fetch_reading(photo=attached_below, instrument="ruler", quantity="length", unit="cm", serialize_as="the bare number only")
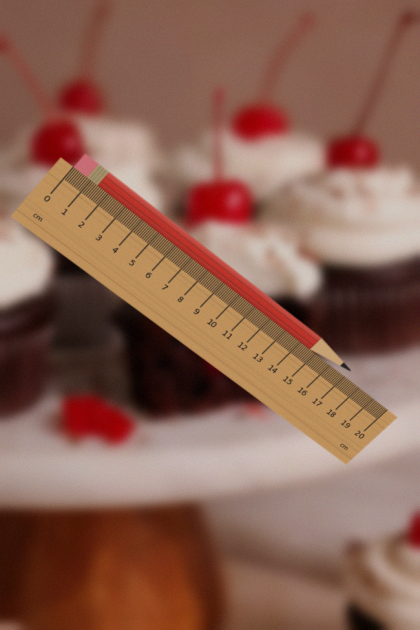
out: 17
